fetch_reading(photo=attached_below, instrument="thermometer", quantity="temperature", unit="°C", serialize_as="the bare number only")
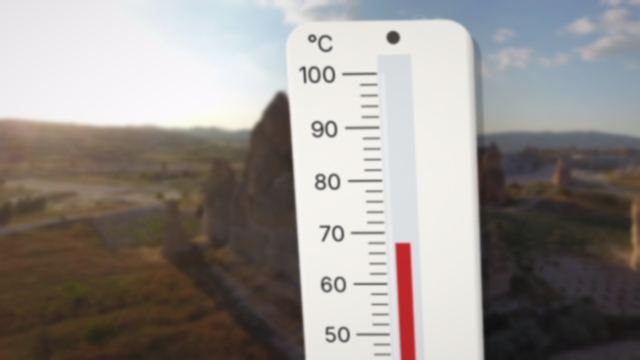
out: 68
